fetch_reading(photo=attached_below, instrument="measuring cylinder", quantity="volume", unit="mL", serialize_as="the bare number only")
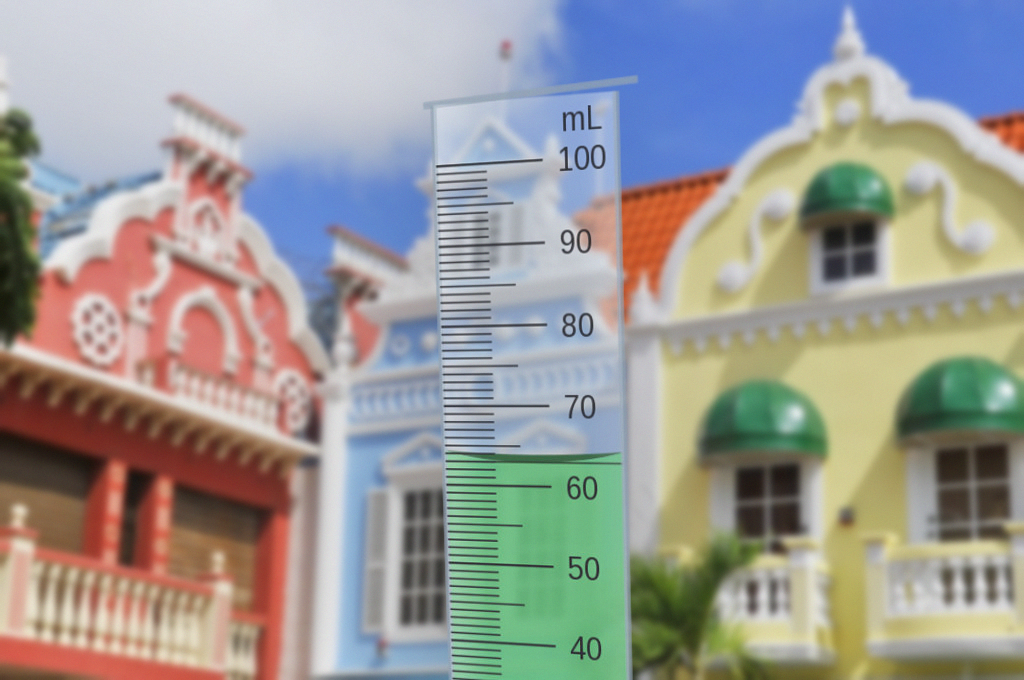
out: 63
